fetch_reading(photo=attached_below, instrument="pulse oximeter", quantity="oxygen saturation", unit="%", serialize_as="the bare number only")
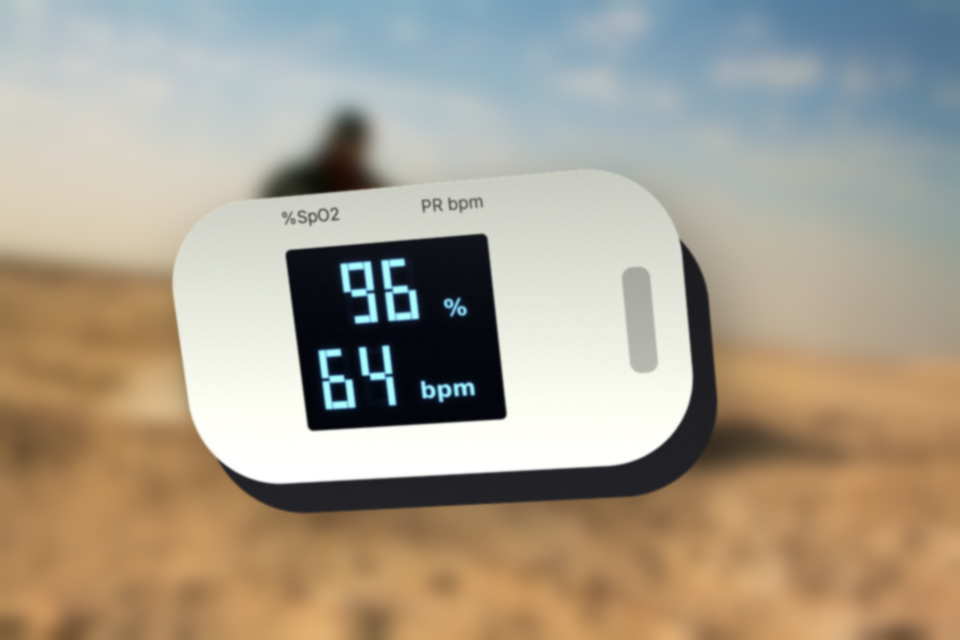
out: 96
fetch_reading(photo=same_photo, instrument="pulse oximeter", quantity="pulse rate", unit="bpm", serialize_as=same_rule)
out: 64
